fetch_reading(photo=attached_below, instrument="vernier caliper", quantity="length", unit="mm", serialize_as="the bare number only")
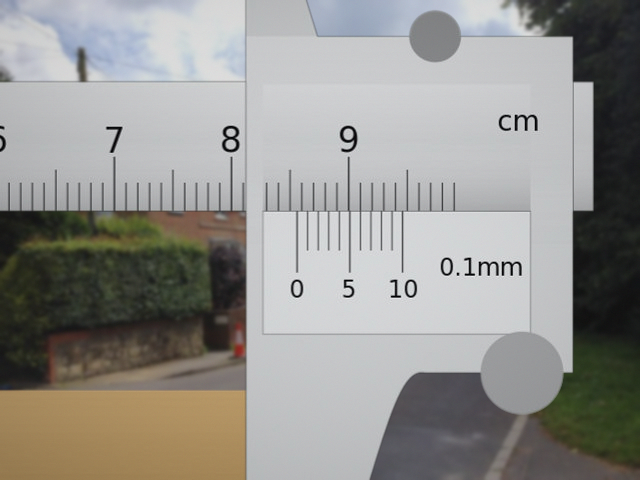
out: 85.6
